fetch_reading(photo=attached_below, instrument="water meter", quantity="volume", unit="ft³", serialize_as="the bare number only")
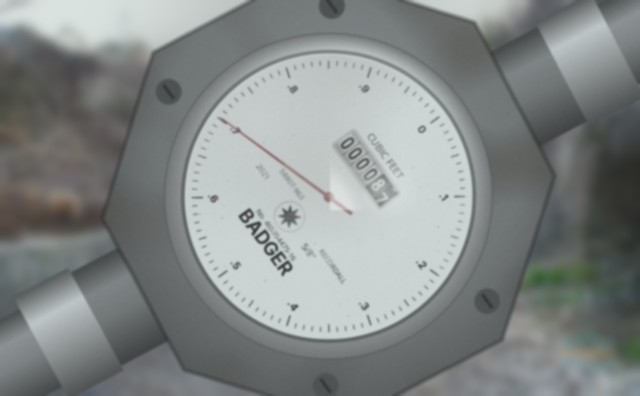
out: 86.70
